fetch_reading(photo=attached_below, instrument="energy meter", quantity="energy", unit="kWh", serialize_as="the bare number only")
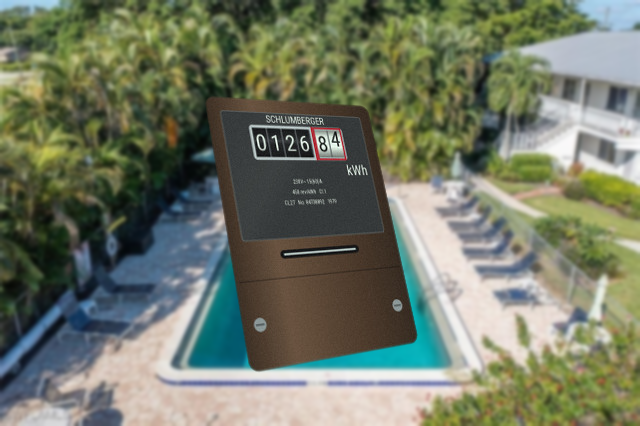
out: 126.84
